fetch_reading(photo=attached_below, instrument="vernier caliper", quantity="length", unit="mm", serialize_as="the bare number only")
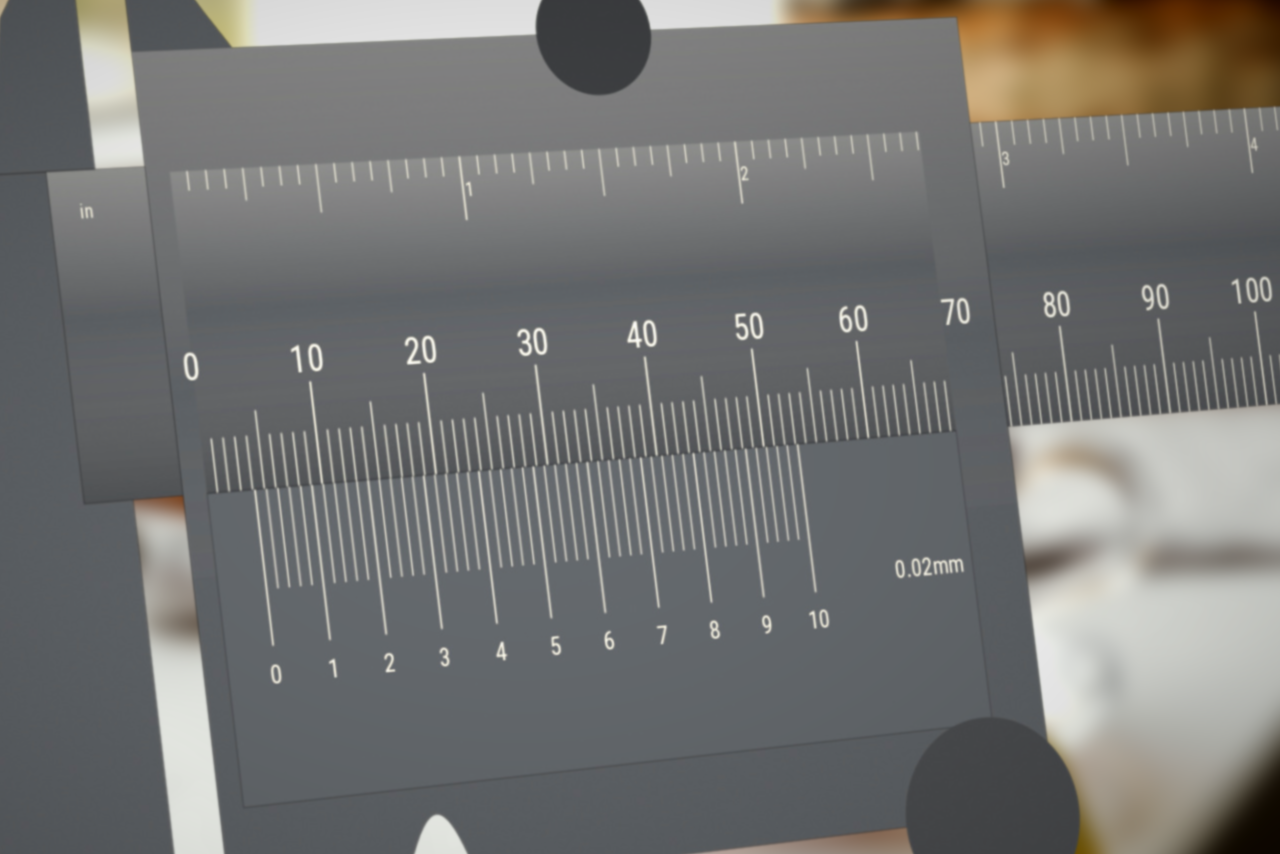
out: 4.2
